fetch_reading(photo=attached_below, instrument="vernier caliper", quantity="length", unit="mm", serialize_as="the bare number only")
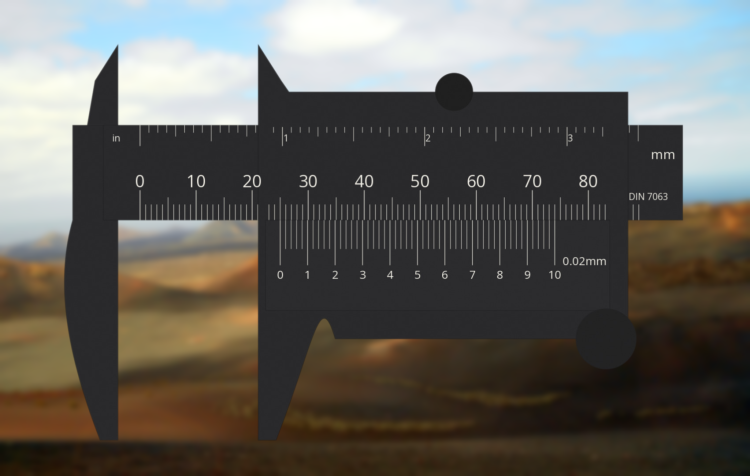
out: 25.0
